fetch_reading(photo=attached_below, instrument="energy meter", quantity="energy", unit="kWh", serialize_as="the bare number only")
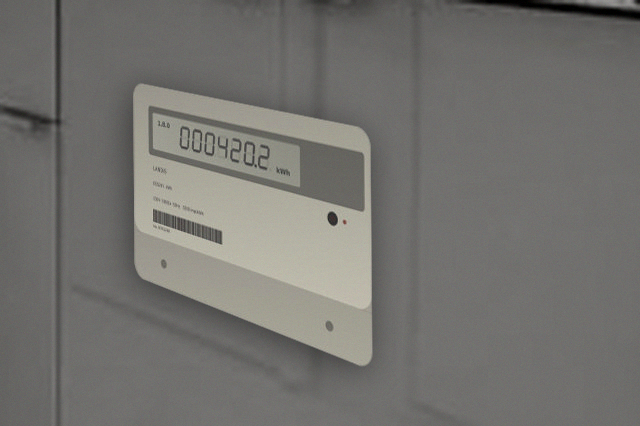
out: 420.2
